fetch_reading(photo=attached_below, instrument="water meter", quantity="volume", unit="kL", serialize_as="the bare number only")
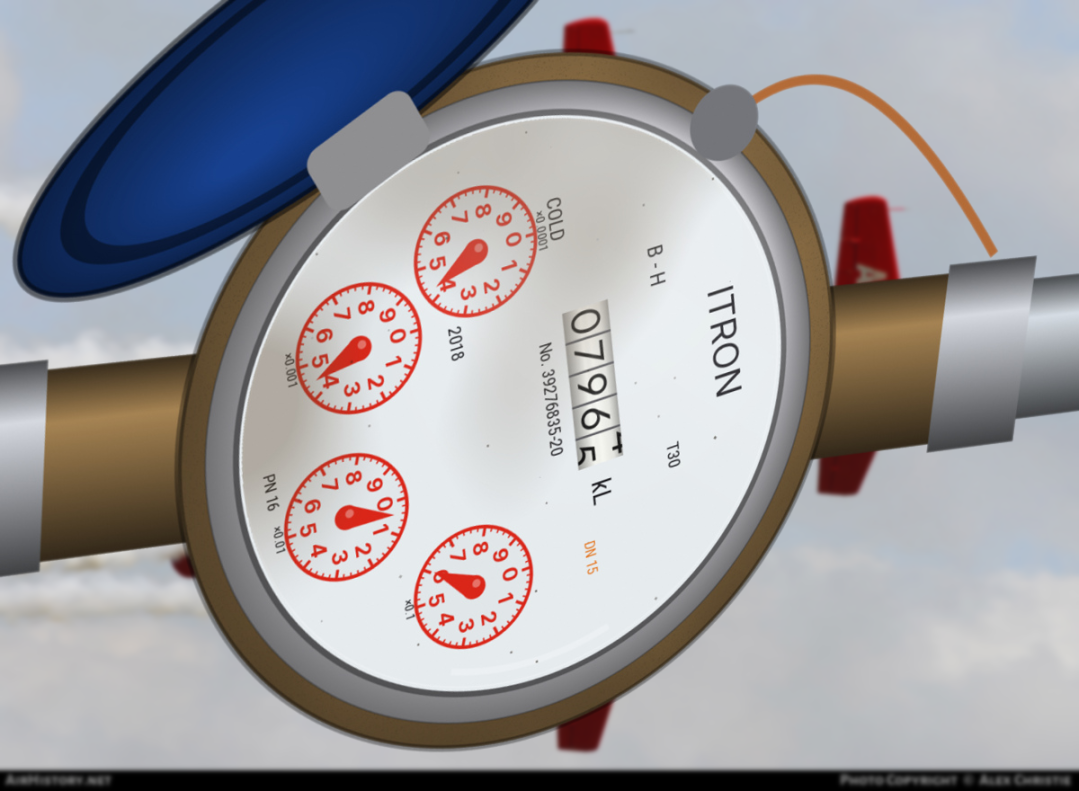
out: 7964.6044
